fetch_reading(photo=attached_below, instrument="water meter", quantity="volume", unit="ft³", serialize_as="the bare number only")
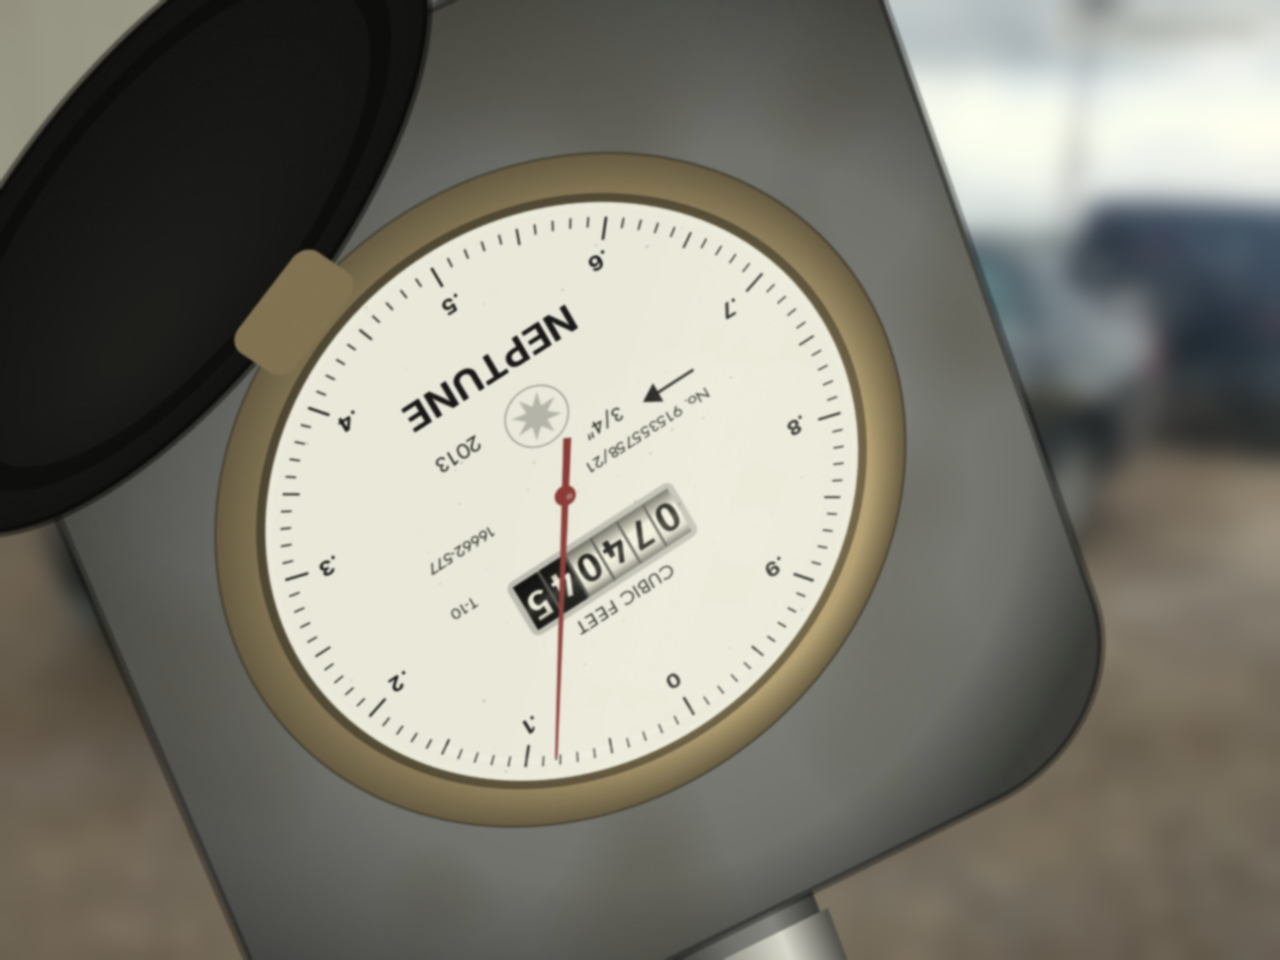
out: 74045.08
